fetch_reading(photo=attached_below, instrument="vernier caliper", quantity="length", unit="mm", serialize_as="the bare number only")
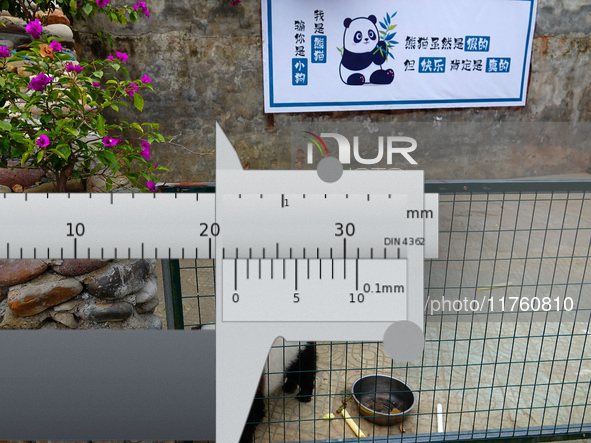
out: 21.9
